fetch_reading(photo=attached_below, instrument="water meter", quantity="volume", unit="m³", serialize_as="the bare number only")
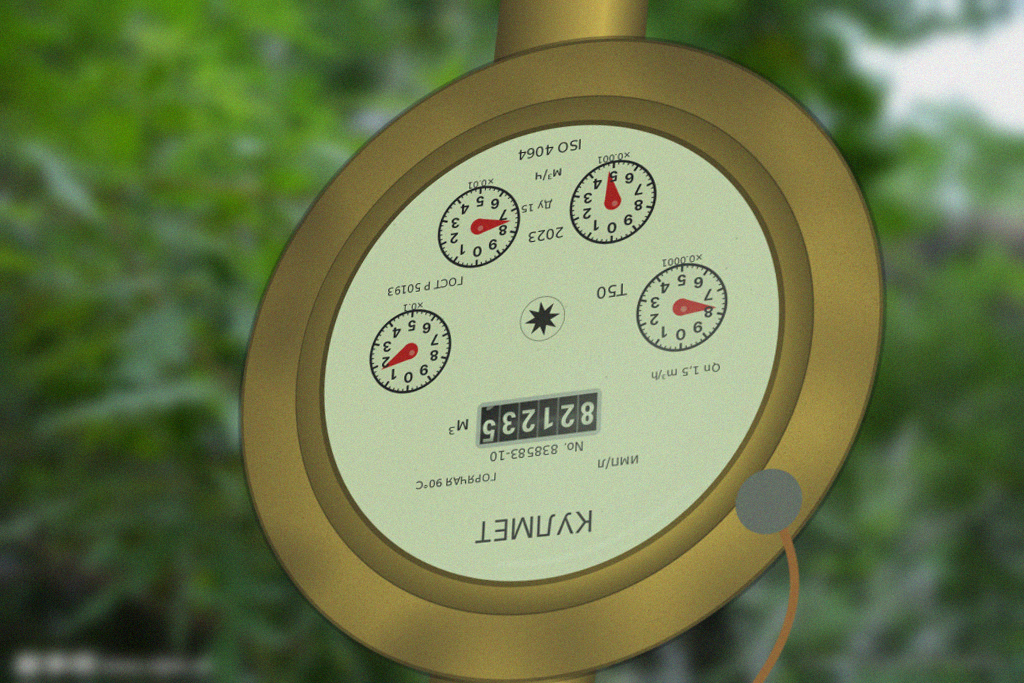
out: 821235.1747
